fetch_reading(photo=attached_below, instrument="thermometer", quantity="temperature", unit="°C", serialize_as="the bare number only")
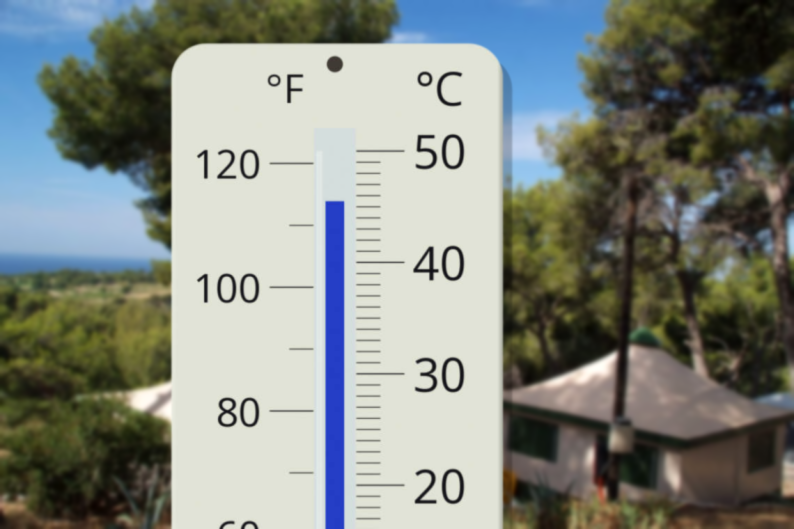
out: 45.5
